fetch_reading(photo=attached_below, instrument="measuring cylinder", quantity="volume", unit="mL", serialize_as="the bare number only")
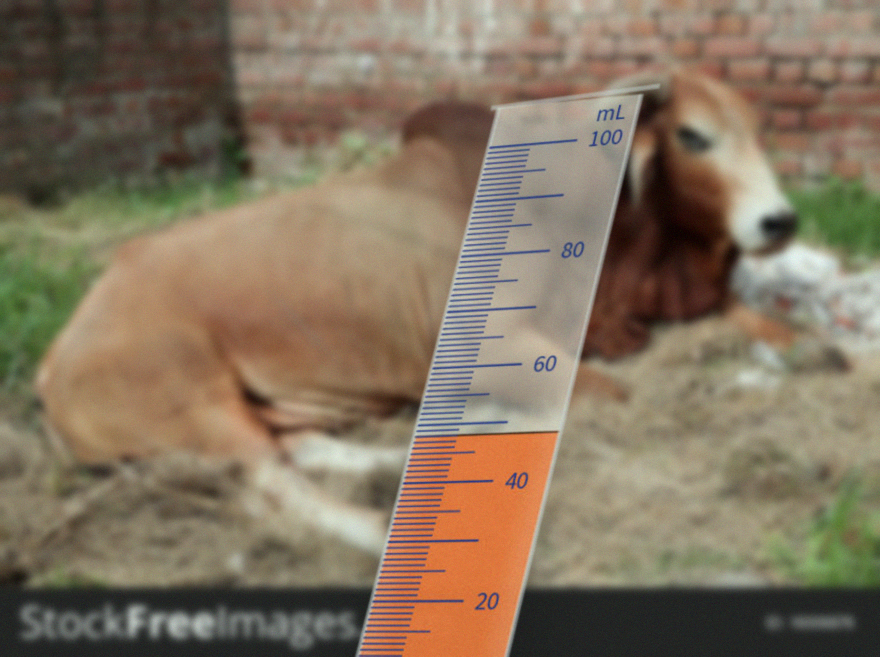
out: 48
